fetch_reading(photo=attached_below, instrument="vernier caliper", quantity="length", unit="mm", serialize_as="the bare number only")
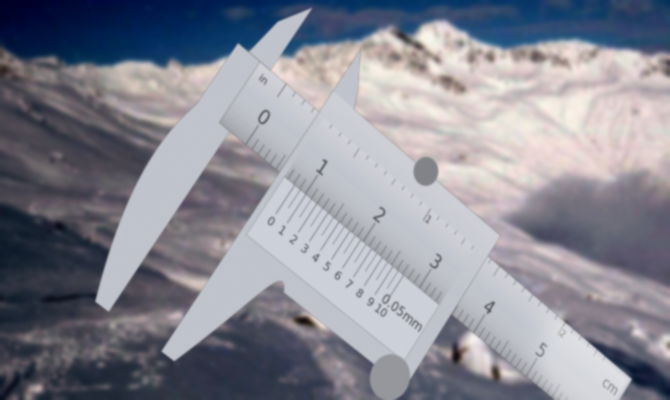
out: 8.2
